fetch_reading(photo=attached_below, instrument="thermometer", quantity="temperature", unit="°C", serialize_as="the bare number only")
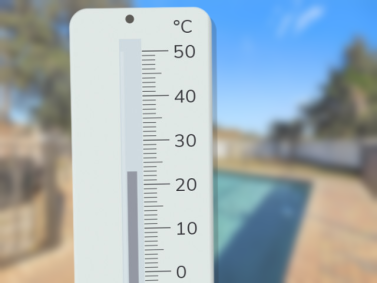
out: 23
